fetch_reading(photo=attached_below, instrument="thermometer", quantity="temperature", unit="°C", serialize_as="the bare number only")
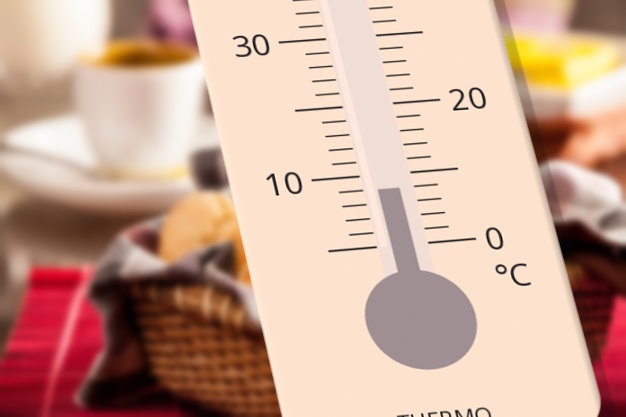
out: 8
